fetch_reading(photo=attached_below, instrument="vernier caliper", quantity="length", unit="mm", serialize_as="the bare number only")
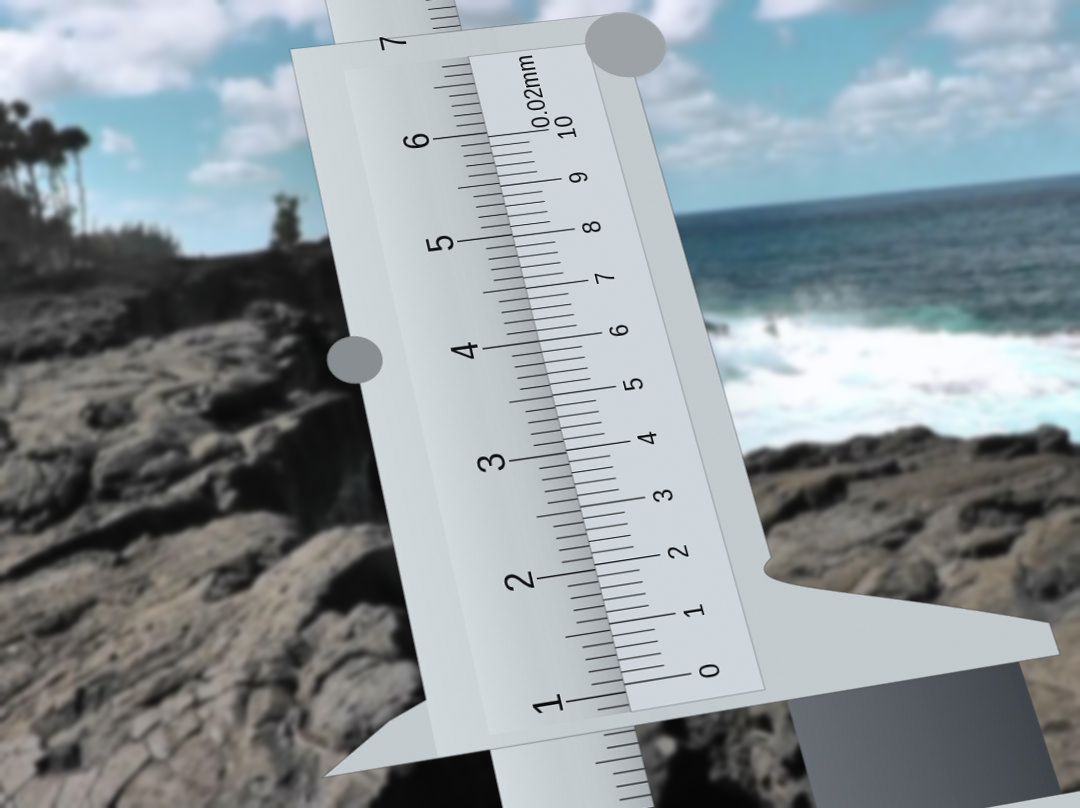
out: 10.6
